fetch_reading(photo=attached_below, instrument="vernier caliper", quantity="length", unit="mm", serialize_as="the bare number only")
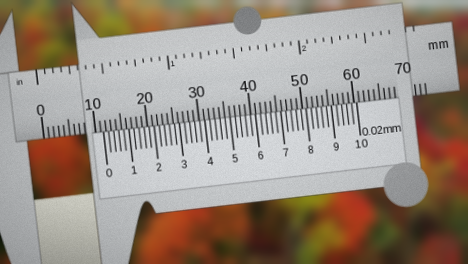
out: 11.5
